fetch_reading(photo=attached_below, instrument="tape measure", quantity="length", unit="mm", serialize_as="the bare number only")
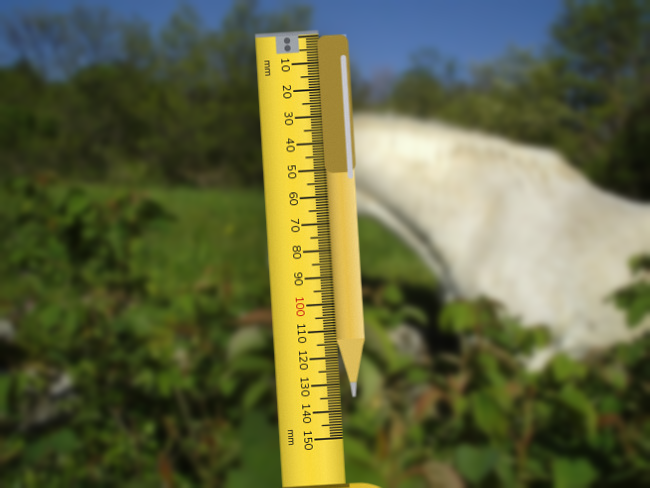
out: 135
